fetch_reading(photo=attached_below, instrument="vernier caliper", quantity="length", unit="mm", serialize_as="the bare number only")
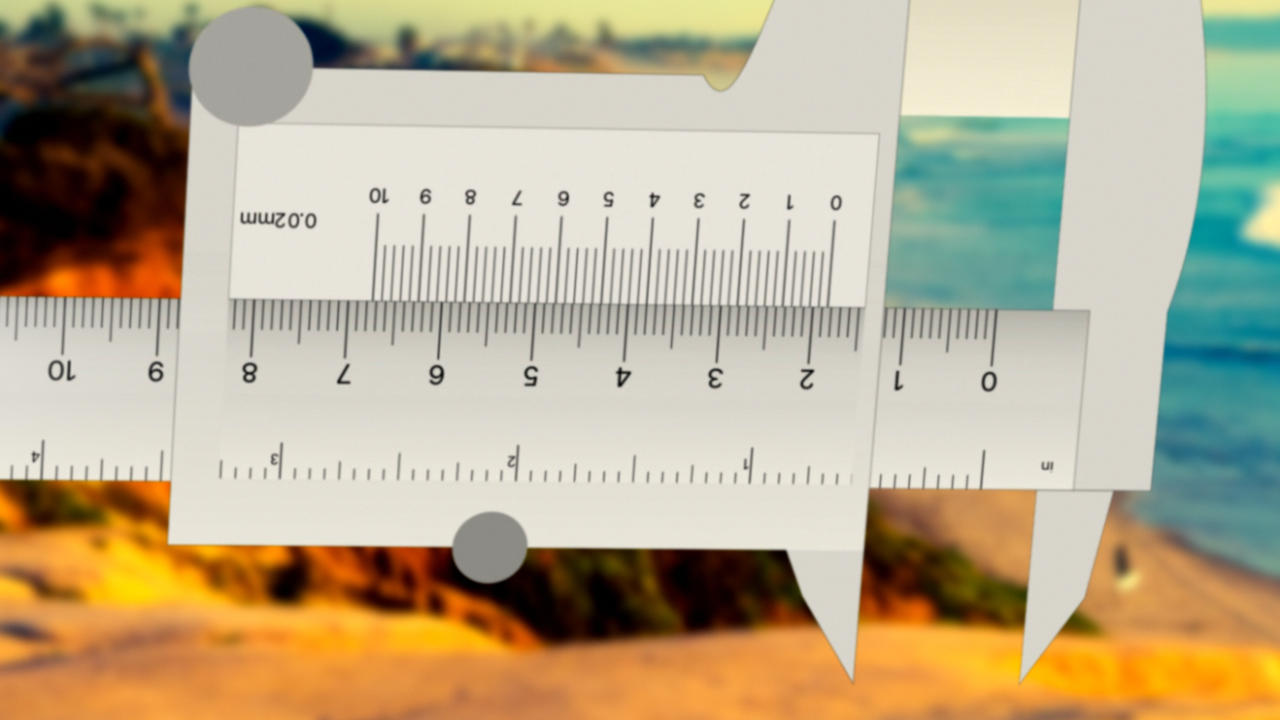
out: 18.4
